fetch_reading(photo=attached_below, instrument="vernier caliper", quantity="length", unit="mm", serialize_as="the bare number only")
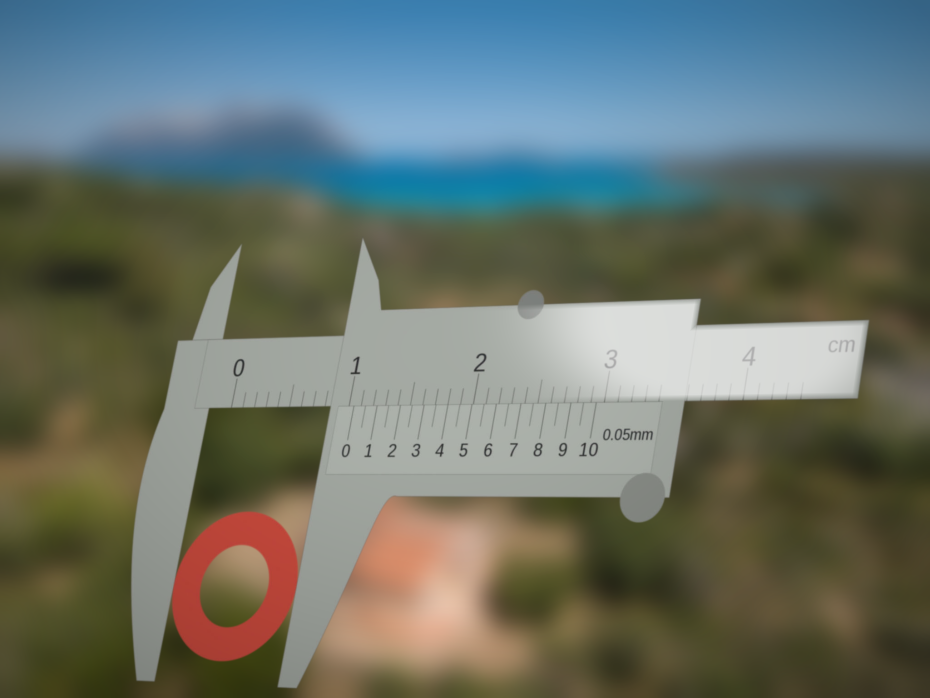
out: 10.4
